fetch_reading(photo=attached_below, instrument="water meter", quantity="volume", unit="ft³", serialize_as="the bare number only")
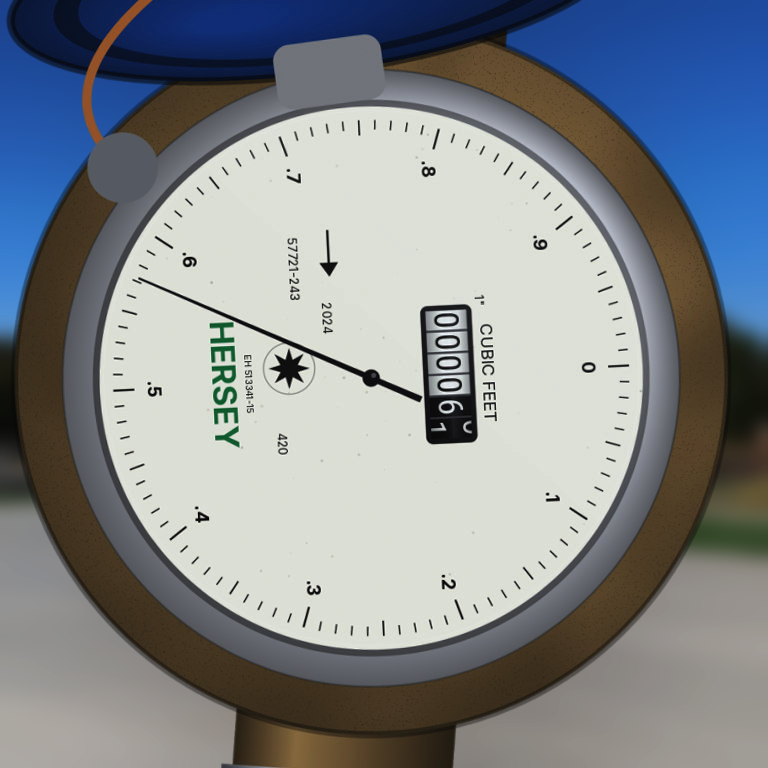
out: 60.57
